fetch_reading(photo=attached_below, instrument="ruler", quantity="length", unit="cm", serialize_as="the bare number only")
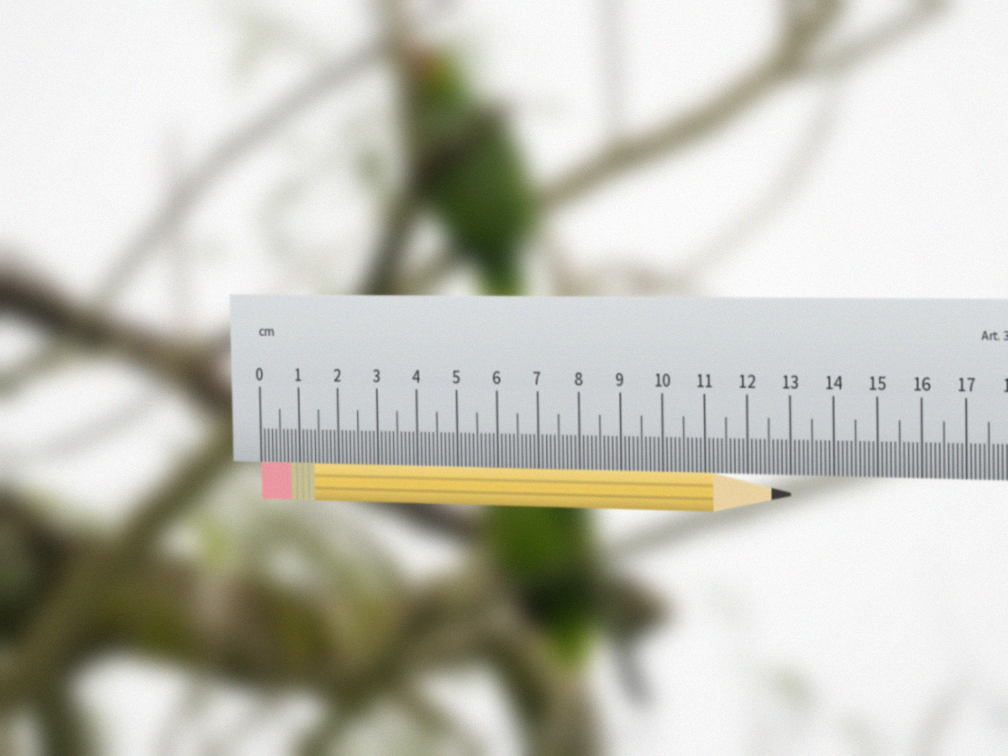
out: 13
